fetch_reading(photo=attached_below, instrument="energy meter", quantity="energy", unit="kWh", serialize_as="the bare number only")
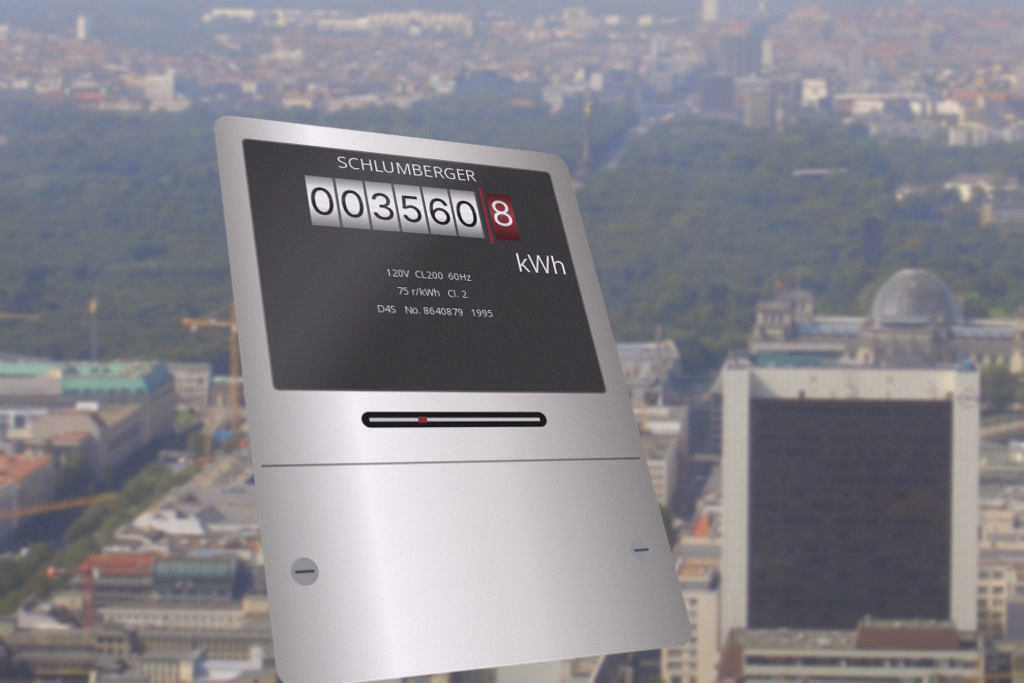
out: 3560.8
